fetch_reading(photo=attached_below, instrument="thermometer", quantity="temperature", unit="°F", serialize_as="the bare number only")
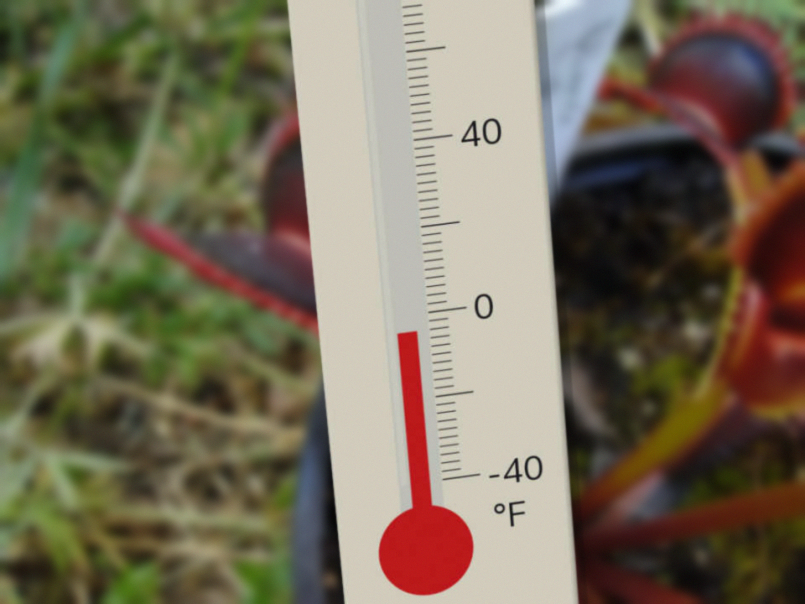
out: -4
